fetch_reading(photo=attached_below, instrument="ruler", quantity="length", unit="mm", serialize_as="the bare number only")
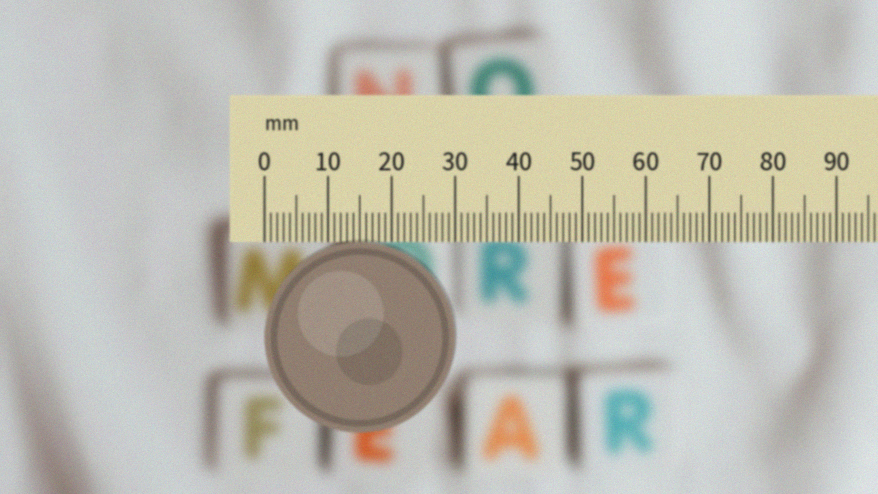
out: 30
